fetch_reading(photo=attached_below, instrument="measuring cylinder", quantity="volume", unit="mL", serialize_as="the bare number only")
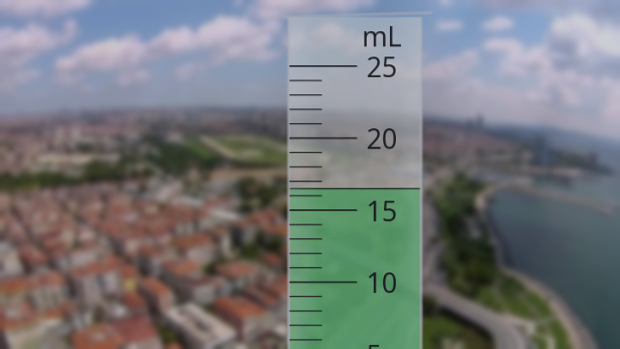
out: 16.5
